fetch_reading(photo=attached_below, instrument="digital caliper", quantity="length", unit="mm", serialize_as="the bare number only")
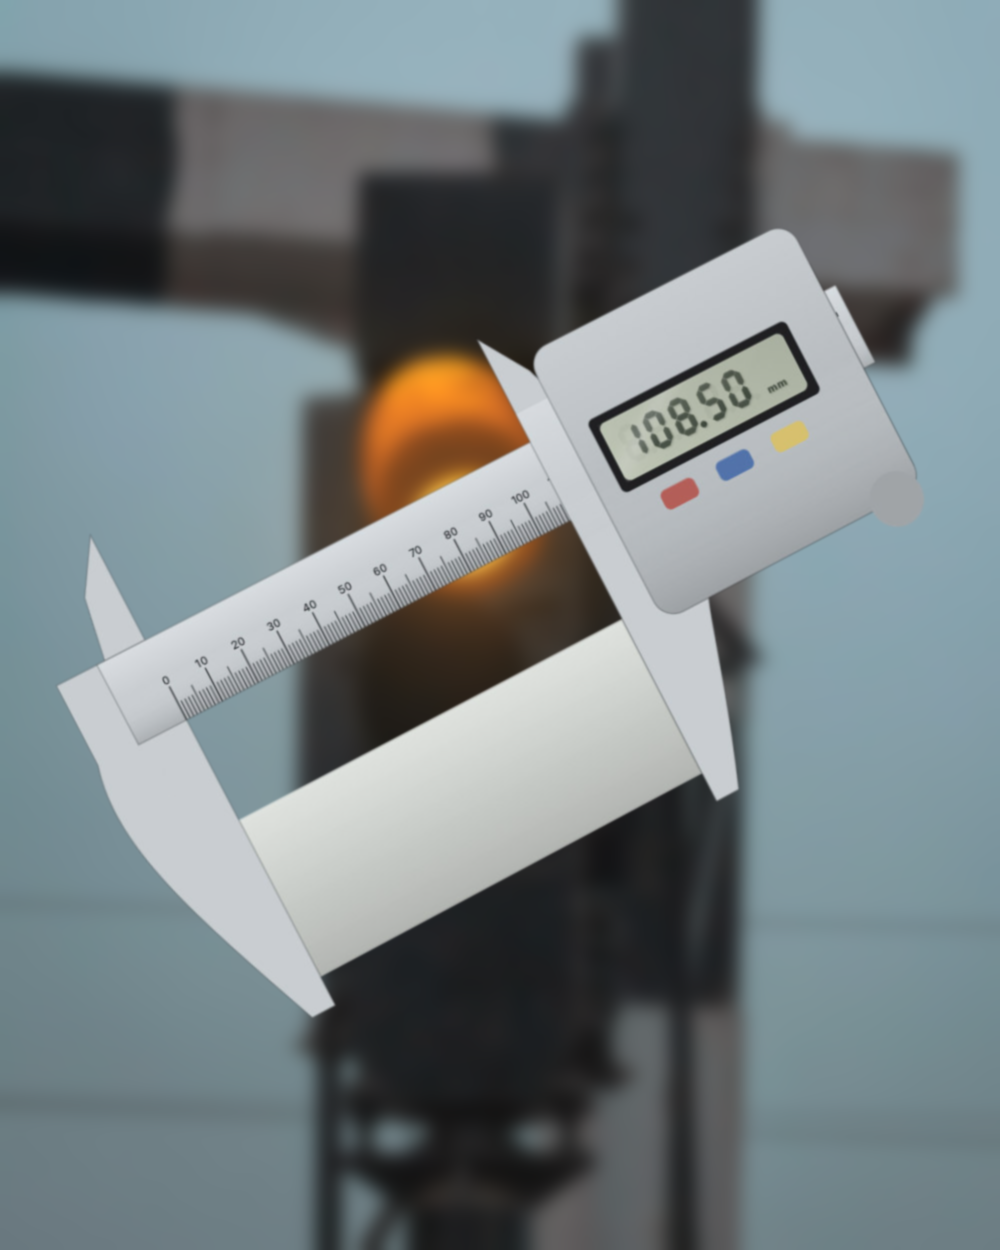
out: 108.50
